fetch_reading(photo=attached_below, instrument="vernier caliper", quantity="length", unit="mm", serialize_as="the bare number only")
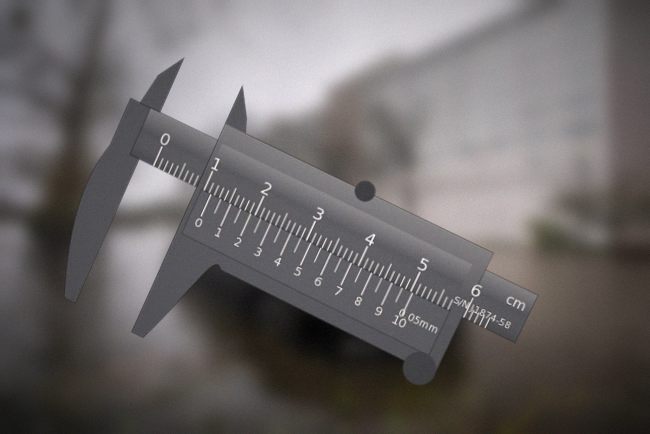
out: 11.4
